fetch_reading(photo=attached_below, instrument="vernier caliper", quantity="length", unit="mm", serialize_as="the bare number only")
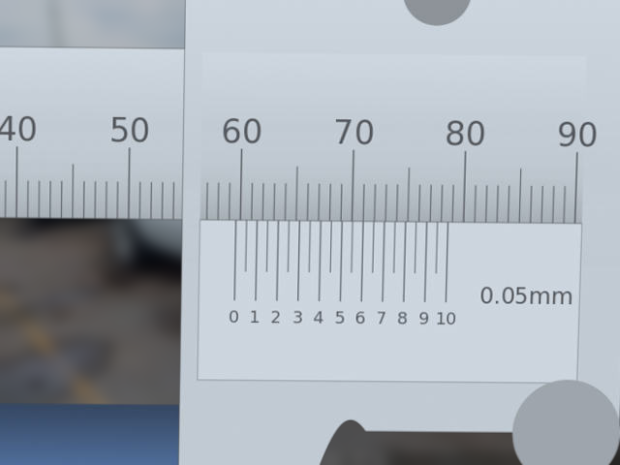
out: 59.6
